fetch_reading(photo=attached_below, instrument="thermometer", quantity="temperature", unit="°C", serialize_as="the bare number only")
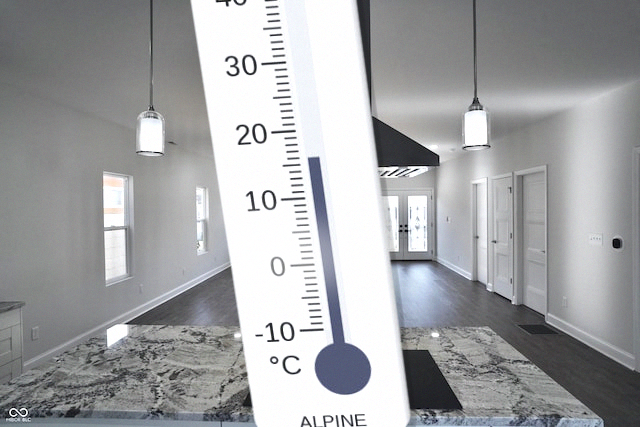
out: 16
